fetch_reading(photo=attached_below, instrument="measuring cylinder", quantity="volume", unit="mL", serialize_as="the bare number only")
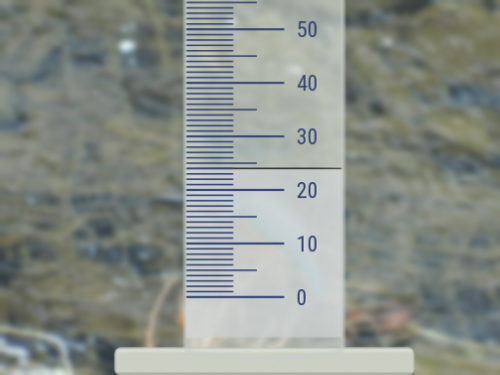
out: 24
